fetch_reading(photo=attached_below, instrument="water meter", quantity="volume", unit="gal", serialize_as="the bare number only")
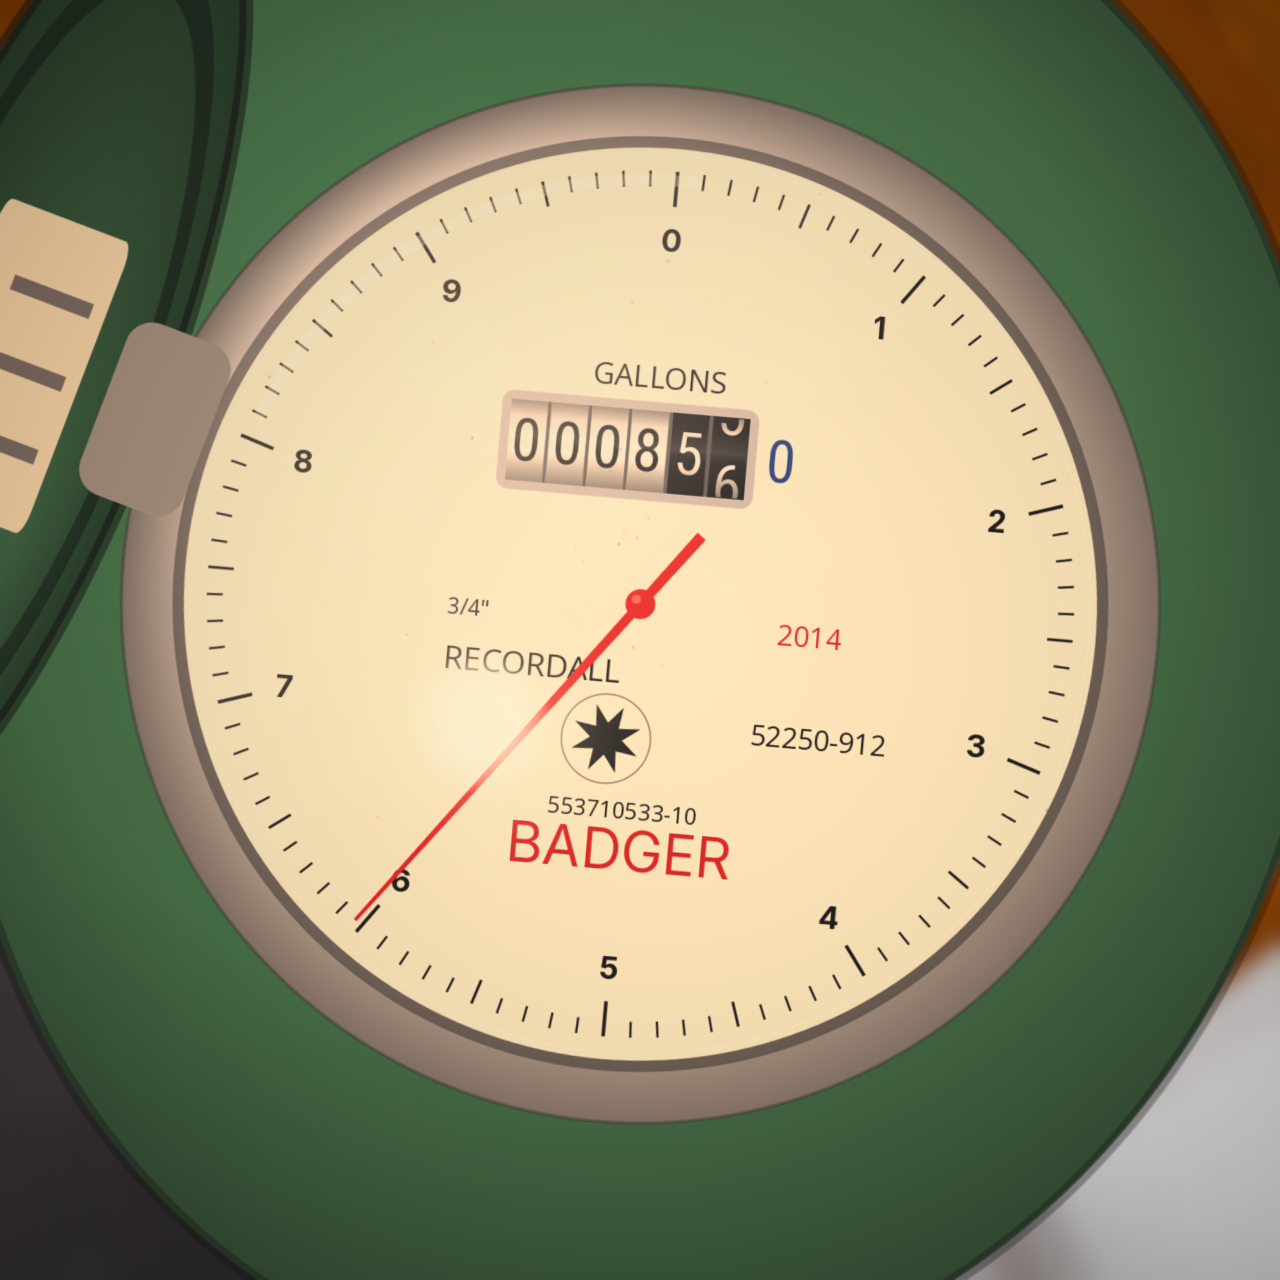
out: 8556.0
